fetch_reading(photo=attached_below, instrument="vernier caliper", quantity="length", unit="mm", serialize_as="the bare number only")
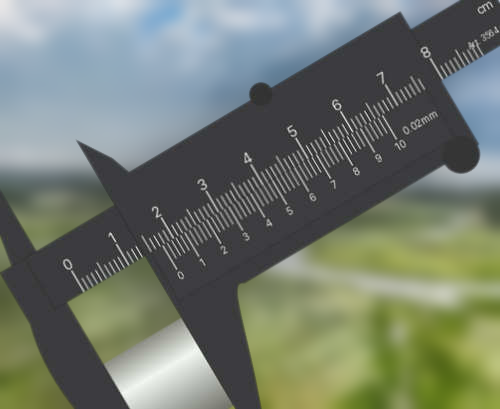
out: 17.5
